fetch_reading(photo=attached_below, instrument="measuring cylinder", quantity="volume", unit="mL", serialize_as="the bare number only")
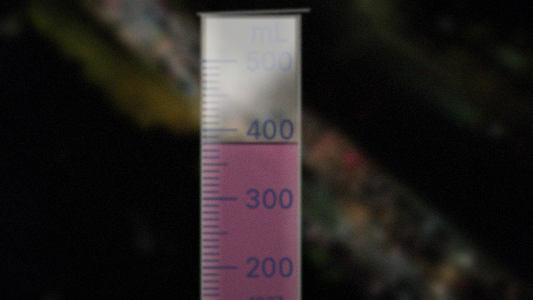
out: 380
